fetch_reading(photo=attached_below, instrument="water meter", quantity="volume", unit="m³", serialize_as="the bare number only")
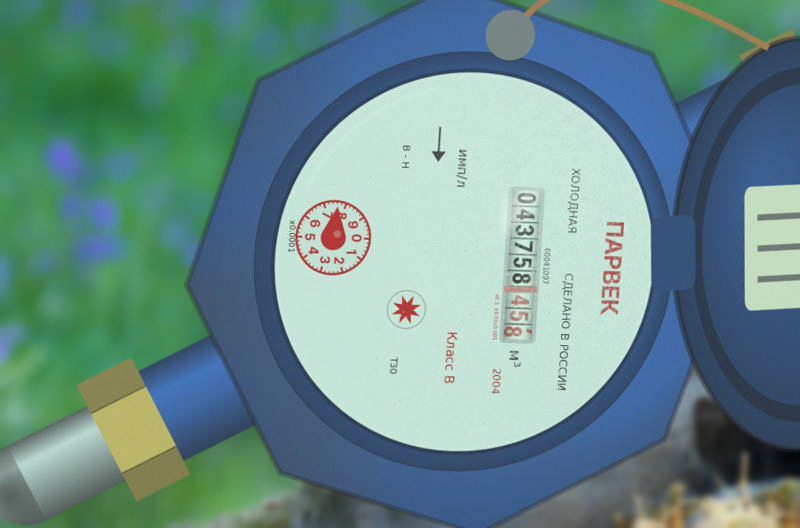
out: 43758.4577
